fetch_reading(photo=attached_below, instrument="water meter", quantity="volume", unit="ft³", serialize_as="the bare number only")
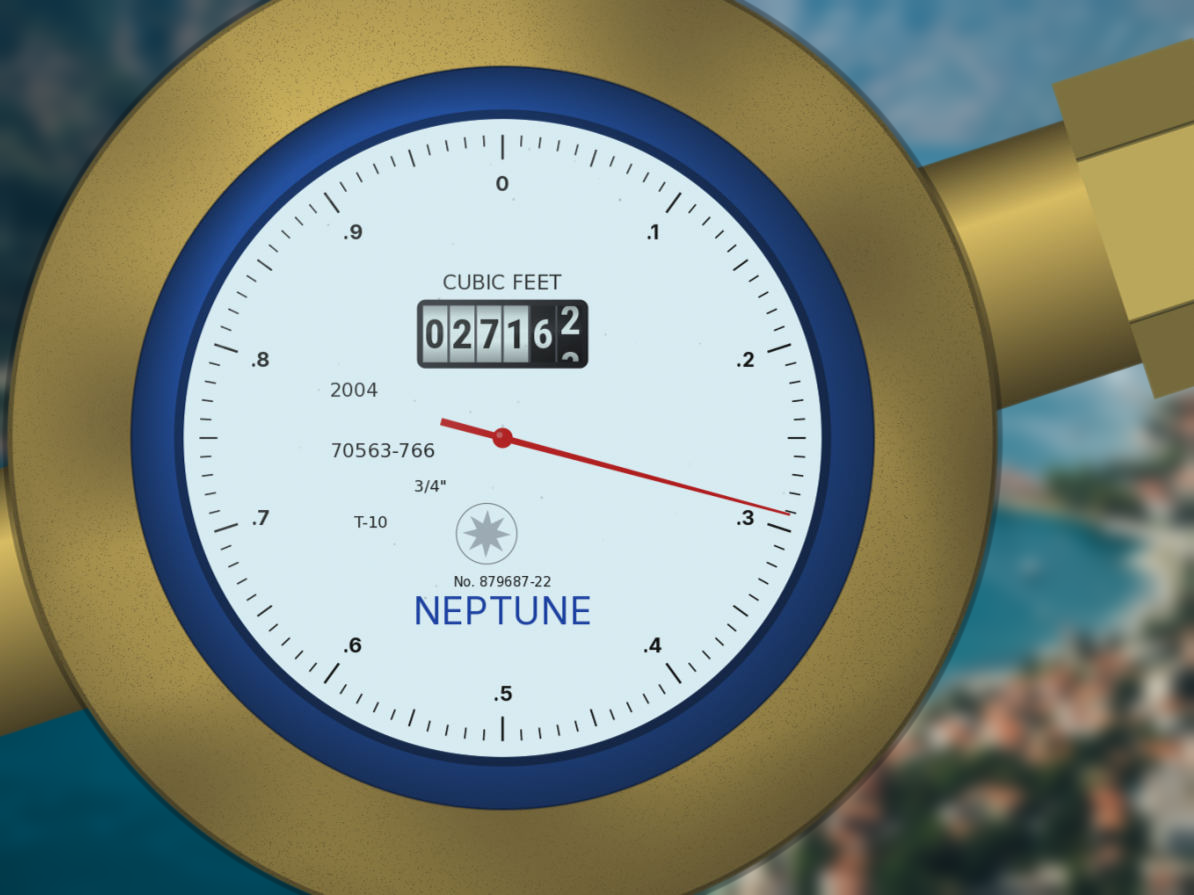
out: 27162.29
